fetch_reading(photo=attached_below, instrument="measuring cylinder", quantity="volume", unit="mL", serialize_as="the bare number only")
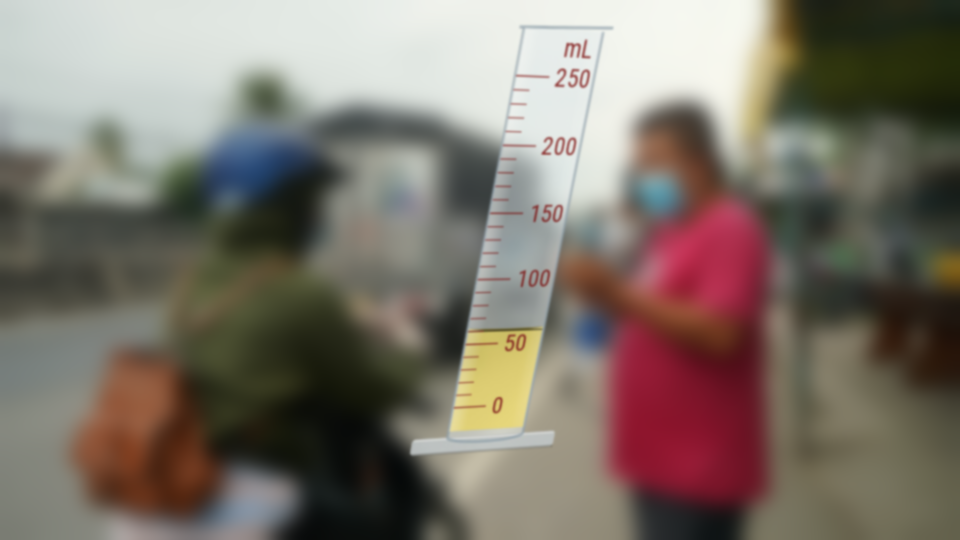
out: 60
